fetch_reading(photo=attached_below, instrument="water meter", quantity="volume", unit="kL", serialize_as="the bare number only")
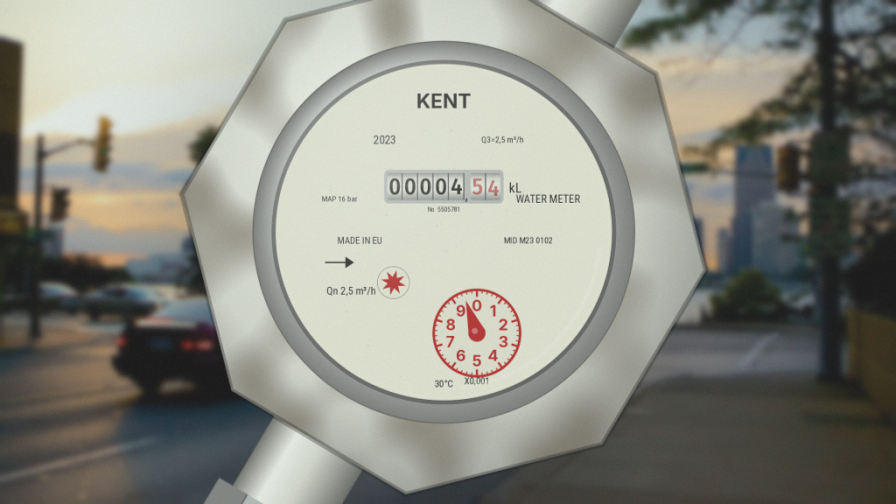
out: 4.539
